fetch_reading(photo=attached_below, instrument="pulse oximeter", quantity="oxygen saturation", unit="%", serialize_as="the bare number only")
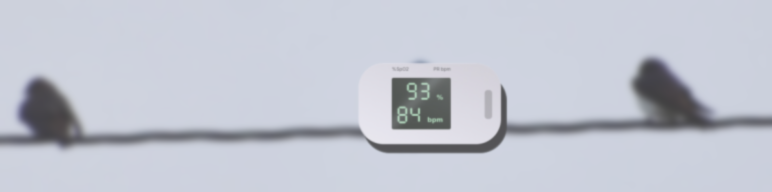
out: 93
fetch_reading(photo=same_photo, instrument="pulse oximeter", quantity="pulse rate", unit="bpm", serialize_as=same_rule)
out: 84
